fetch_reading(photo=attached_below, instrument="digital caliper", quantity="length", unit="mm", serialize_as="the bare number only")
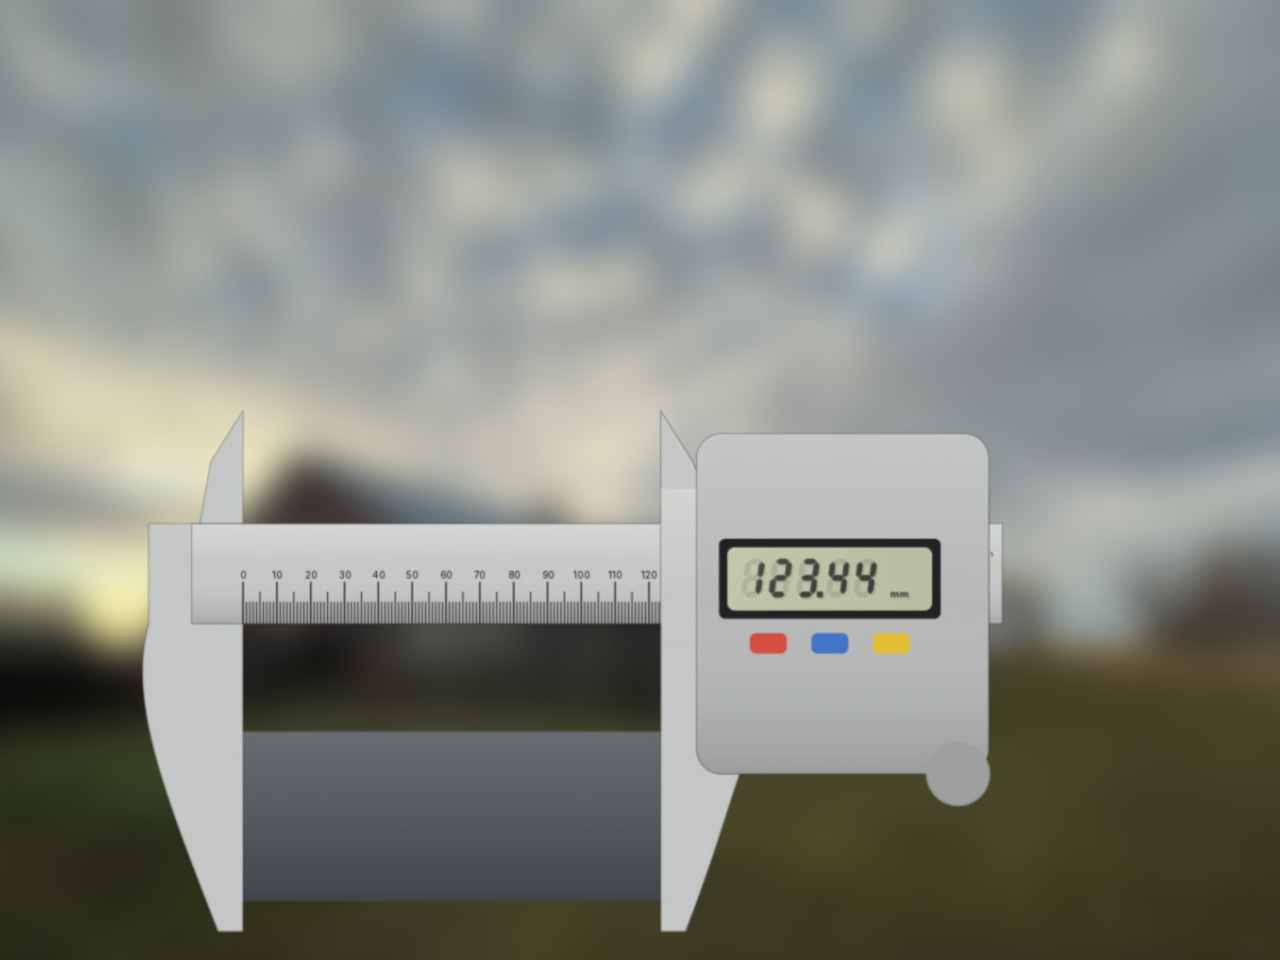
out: 123.44
